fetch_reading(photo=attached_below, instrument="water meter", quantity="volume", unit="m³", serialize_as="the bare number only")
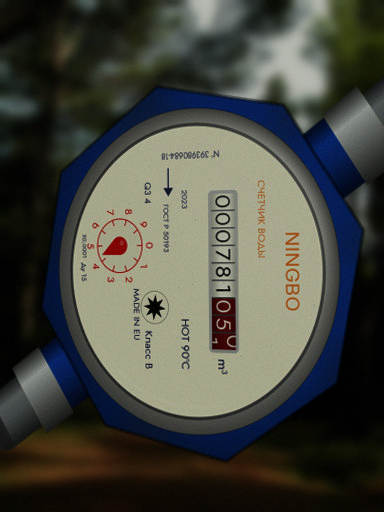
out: 781.0504
